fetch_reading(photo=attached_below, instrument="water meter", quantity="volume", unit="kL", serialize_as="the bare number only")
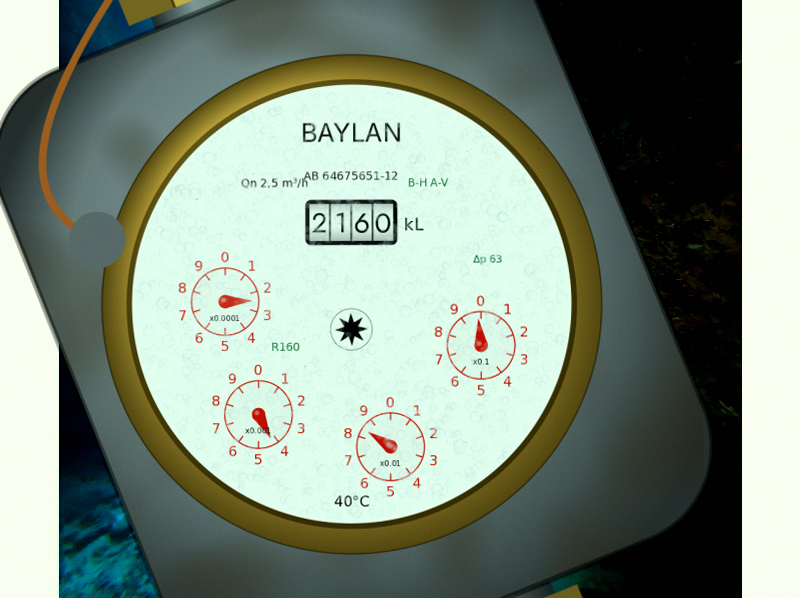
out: 2159.9842
